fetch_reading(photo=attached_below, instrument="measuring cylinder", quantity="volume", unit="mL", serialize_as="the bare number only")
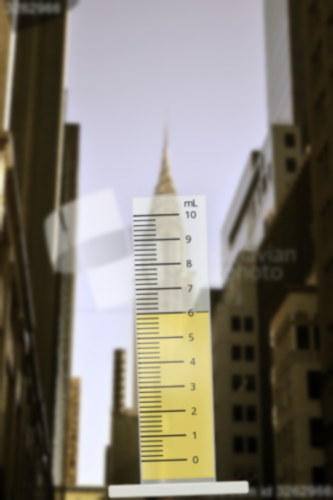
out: 6
